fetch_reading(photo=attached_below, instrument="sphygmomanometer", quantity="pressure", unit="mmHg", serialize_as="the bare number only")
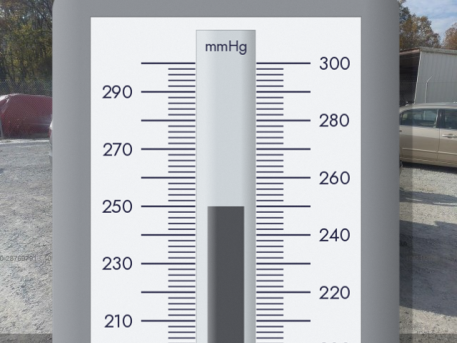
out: 250
